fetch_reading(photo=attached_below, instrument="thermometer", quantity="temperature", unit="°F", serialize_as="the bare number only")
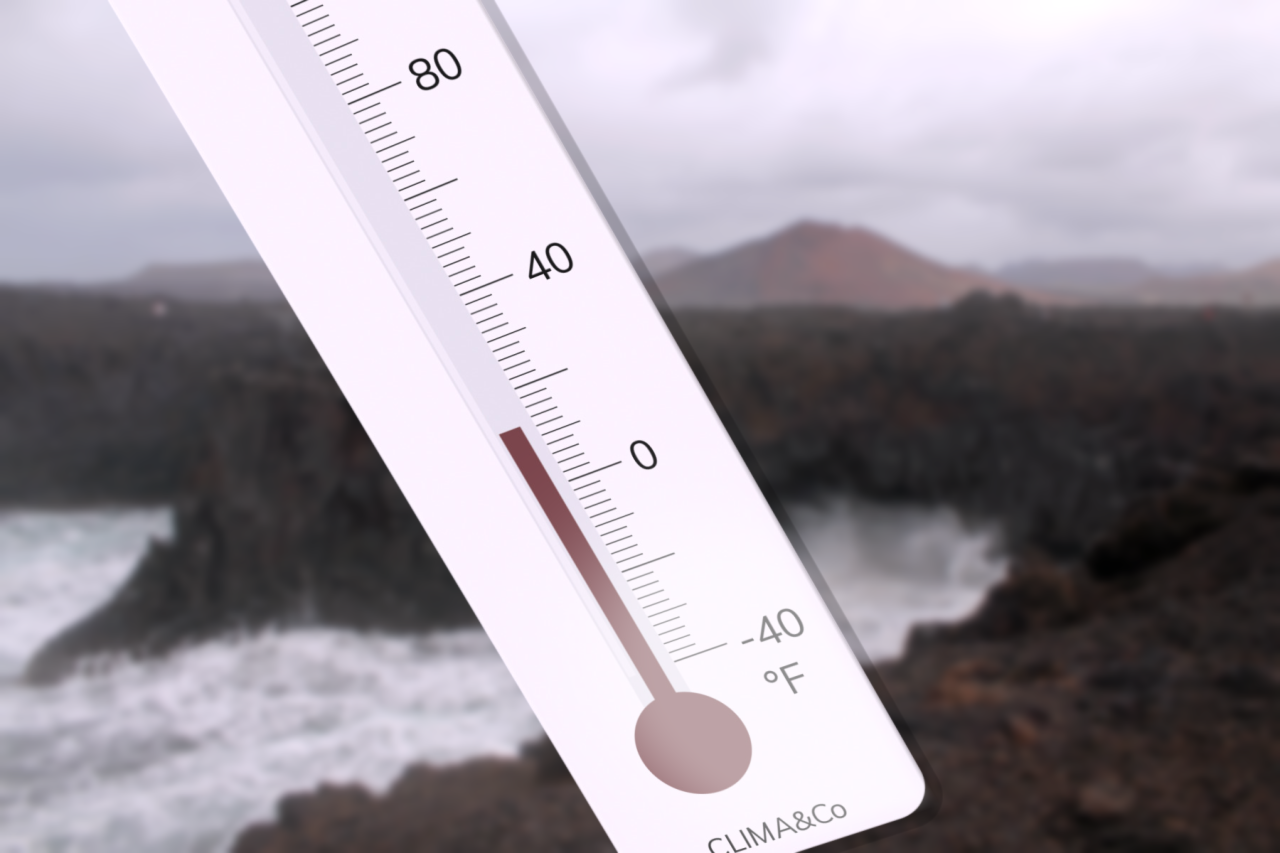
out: 13
